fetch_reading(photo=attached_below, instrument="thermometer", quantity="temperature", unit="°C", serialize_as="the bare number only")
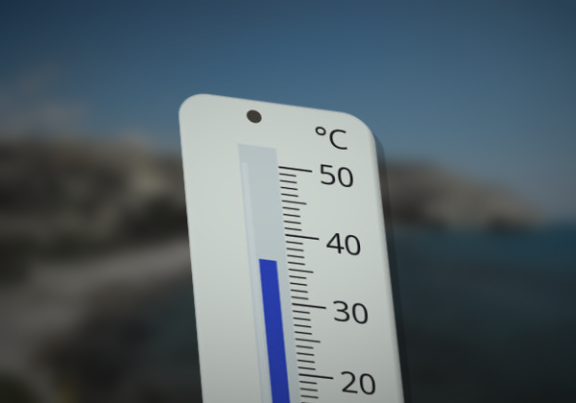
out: 36
